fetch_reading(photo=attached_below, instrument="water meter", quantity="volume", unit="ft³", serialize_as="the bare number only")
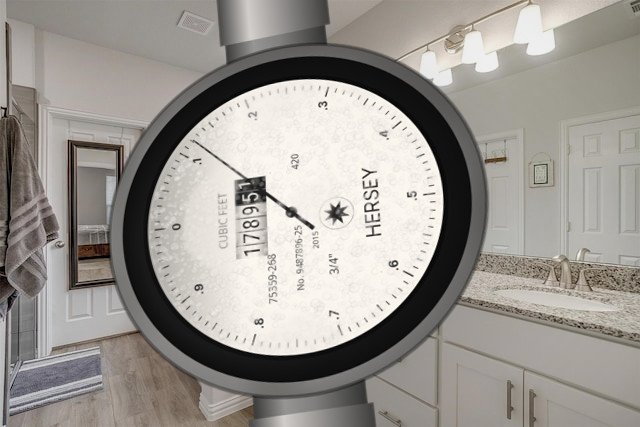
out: 178951.12
